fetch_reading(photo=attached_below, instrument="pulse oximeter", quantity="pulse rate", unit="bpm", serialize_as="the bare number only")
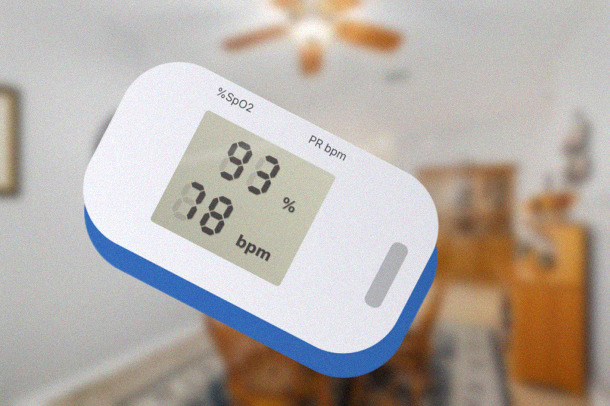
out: 78
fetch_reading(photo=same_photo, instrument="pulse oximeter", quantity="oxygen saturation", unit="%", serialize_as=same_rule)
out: 93
